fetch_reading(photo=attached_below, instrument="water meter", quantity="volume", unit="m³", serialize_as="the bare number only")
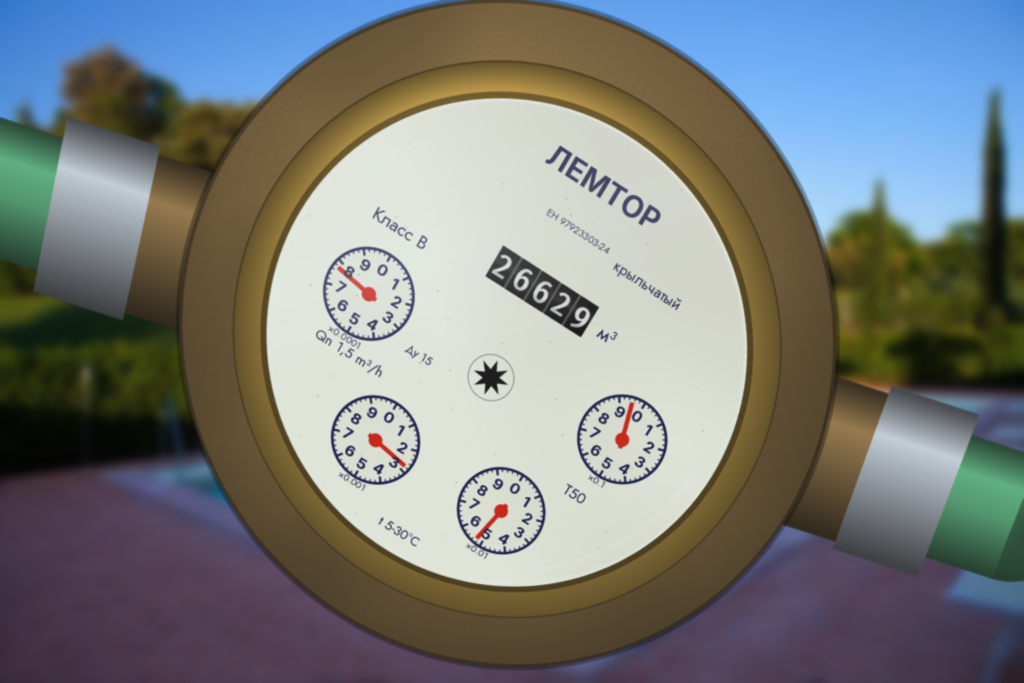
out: 26628.9527
